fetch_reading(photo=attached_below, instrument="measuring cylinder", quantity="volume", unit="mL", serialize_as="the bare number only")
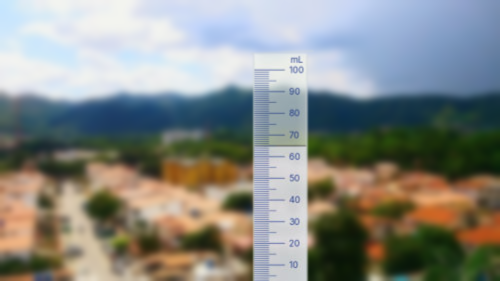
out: 65
